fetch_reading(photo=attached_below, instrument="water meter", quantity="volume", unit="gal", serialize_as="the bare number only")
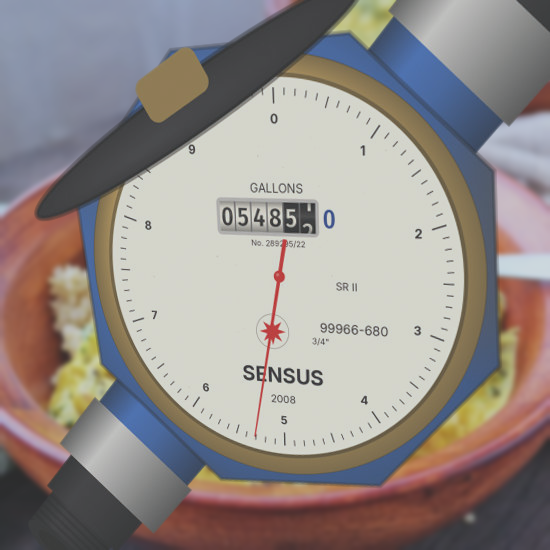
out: 548515.3
